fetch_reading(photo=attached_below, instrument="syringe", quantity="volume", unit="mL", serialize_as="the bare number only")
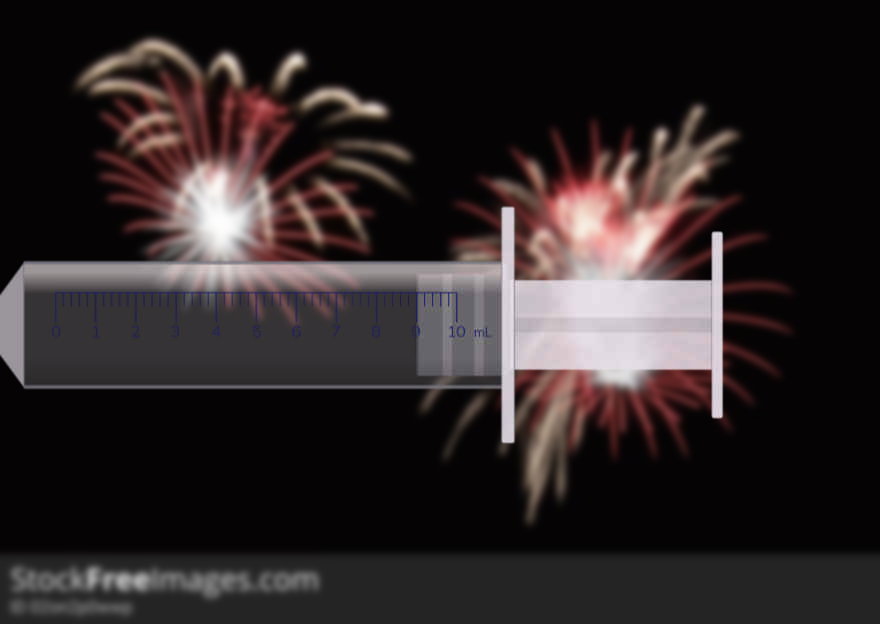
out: 9
